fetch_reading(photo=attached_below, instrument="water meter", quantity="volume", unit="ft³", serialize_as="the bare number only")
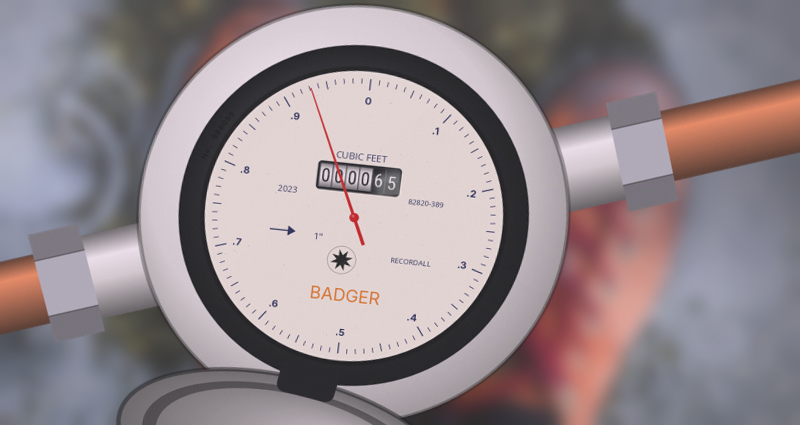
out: 64.93
